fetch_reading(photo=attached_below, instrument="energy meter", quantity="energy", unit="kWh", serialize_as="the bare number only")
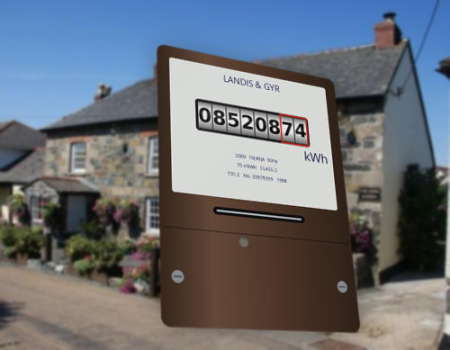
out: 85208.74
